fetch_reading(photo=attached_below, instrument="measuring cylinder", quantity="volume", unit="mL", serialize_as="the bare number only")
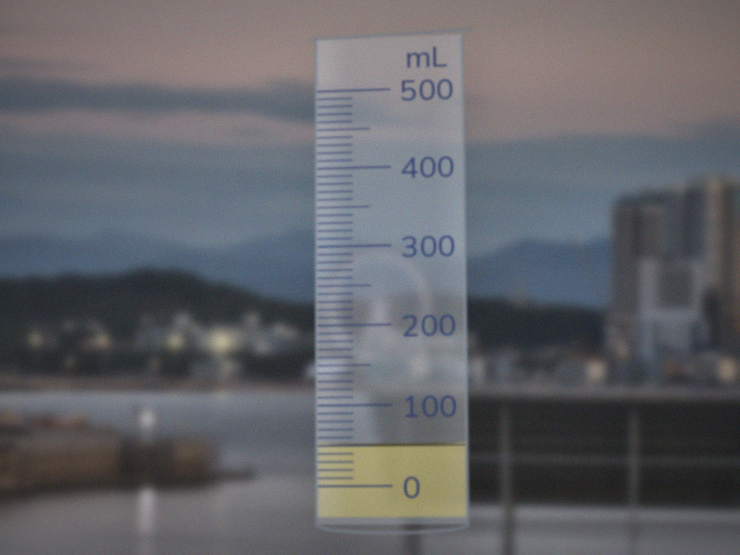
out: 50
